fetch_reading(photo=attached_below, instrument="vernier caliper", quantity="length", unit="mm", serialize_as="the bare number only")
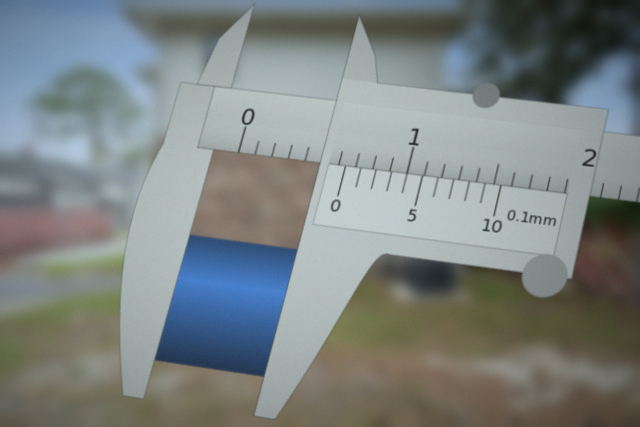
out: 6.4
